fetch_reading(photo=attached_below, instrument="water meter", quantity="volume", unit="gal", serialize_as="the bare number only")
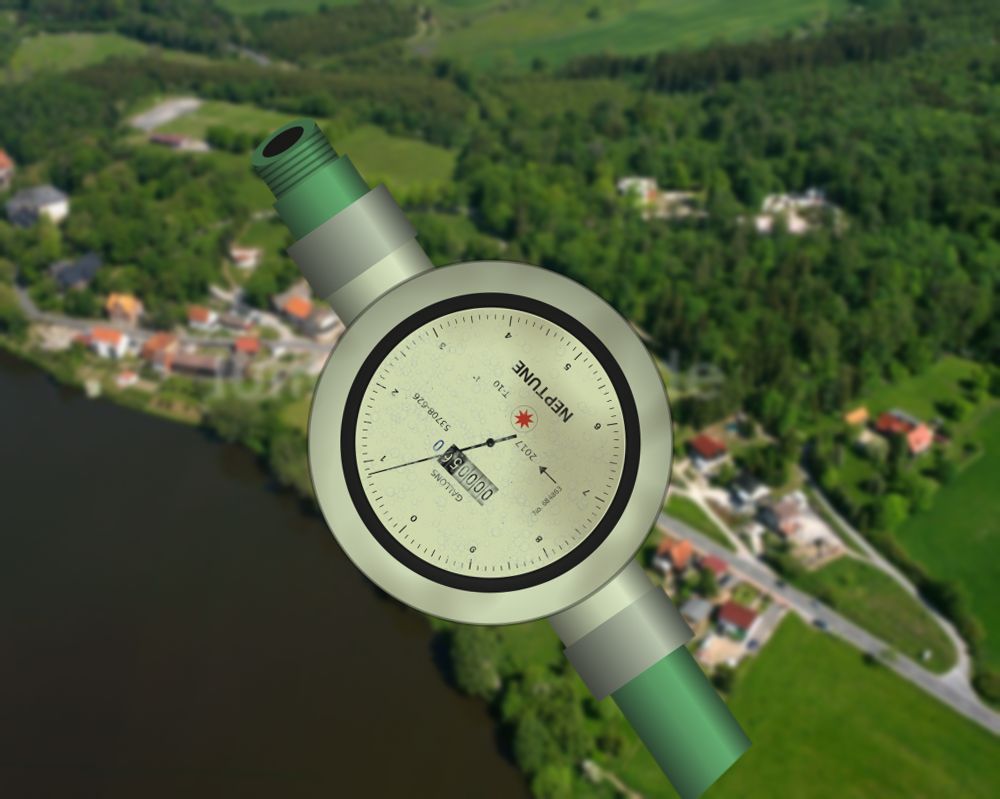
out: 560.8
